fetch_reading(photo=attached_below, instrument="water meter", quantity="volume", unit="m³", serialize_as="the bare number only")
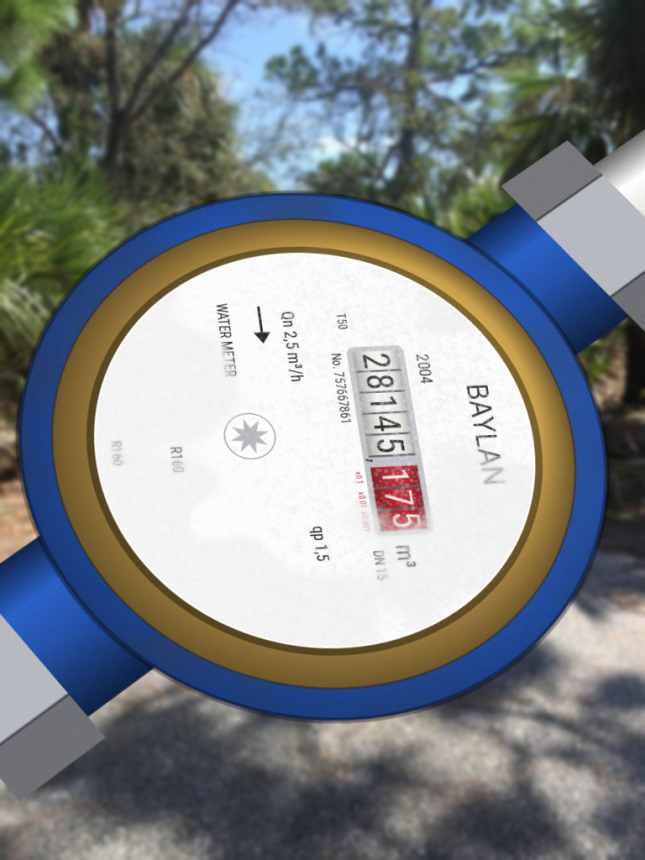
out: 28145.175
